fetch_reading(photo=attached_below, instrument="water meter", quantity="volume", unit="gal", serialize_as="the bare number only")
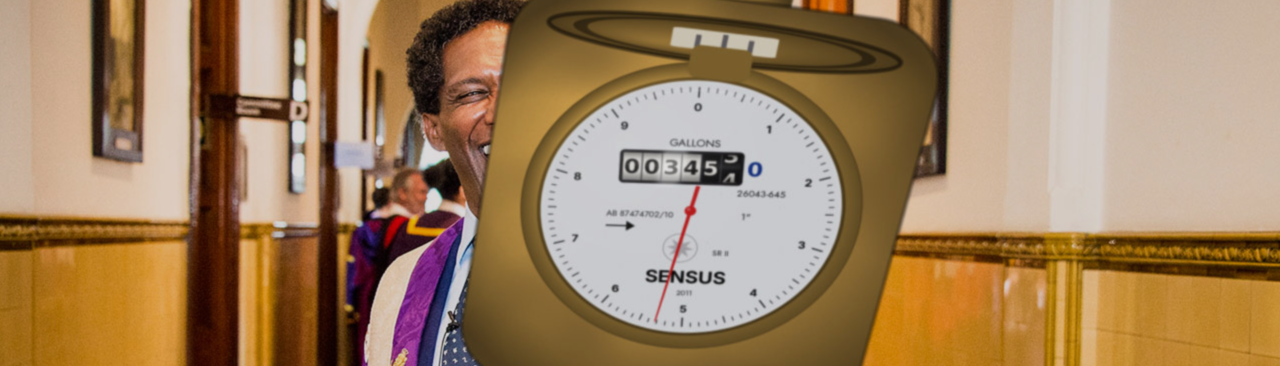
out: 34535.3
